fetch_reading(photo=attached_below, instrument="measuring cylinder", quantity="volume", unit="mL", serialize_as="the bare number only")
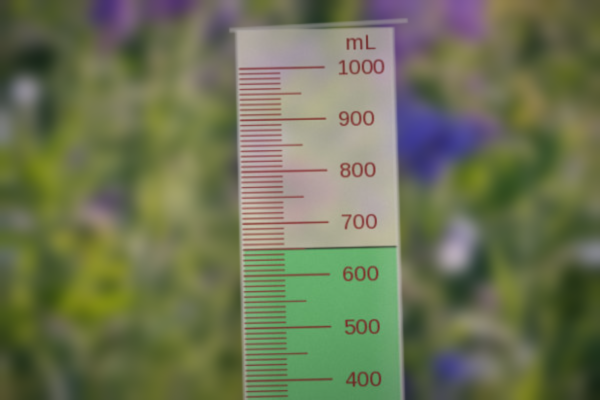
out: 650
